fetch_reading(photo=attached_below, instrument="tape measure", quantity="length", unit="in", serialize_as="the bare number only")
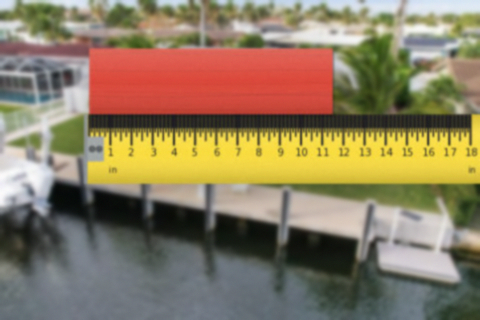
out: 11.5
